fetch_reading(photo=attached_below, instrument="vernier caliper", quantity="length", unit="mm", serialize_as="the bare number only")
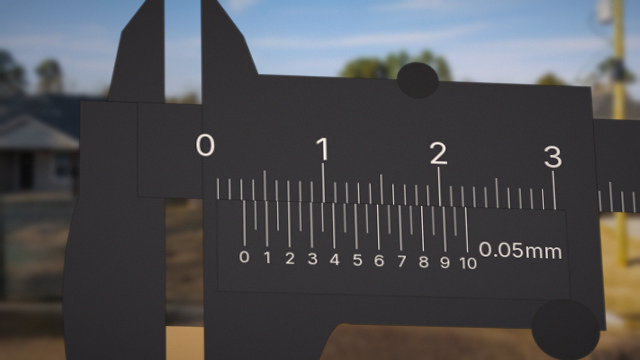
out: 3.2
